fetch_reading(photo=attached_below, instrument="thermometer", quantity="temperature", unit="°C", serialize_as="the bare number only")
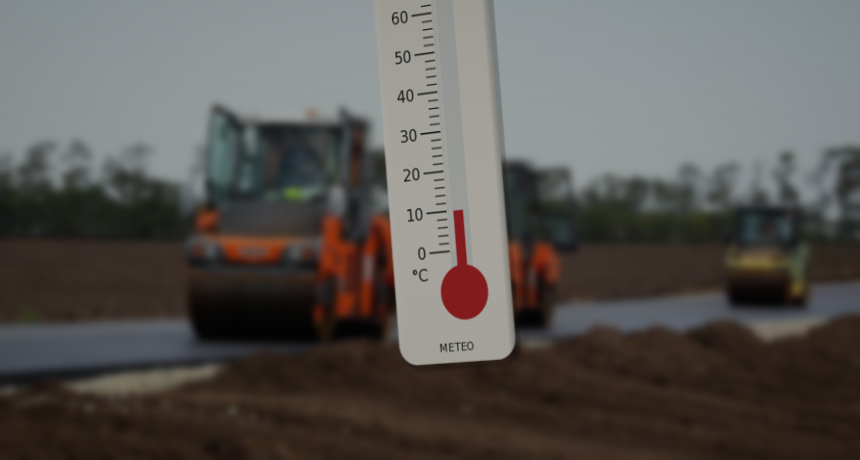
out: 10
